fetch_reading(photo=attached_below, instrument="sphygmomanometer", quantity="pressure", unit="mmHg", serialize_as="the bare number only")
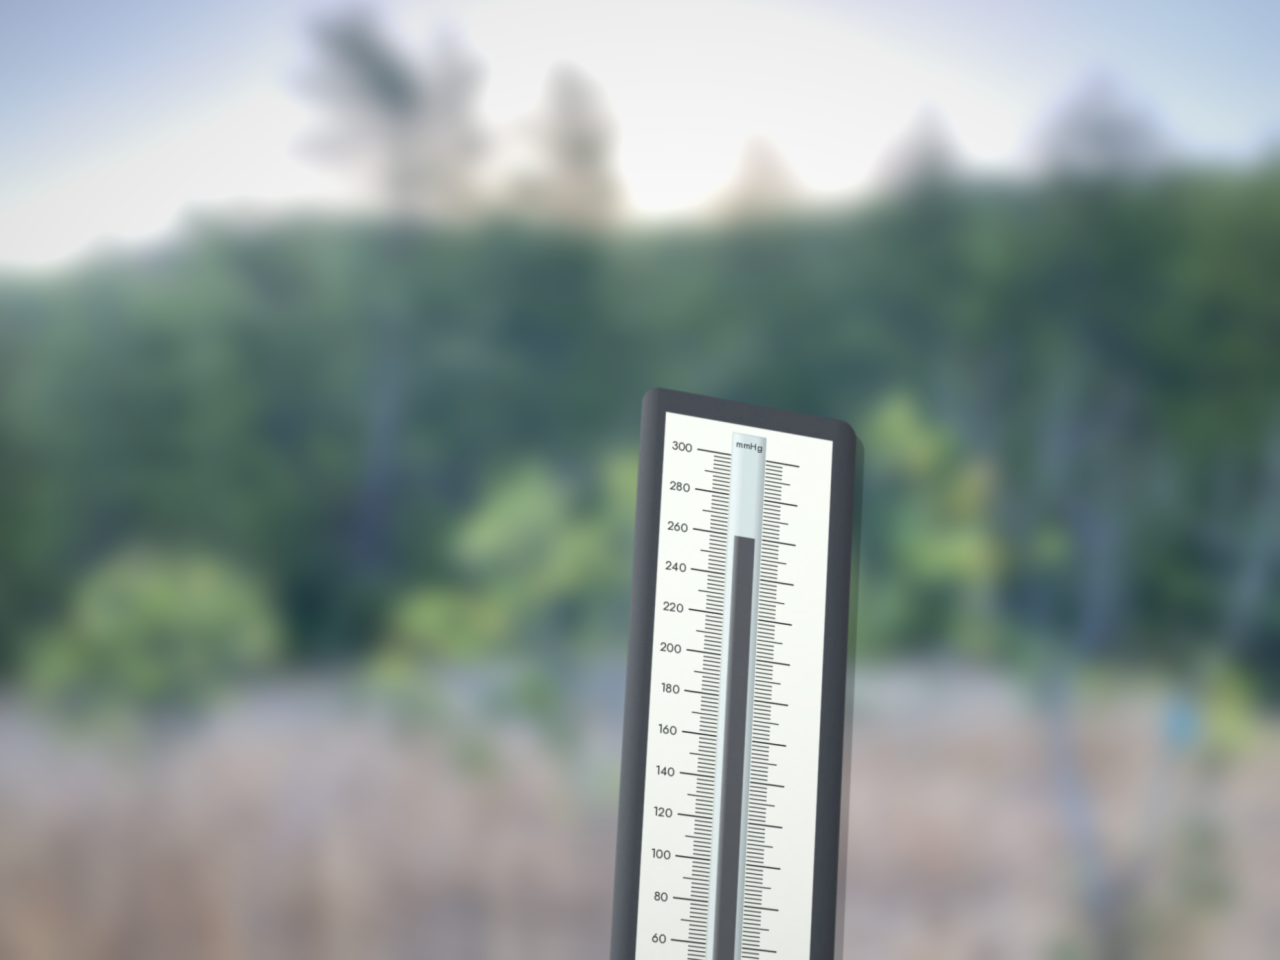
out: 260
